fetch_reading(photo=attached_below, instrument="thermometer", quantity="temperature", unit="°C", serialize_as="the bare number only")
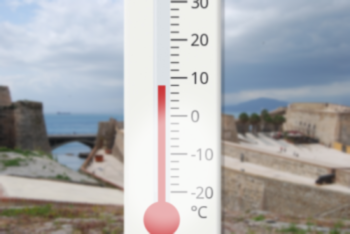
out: 8
